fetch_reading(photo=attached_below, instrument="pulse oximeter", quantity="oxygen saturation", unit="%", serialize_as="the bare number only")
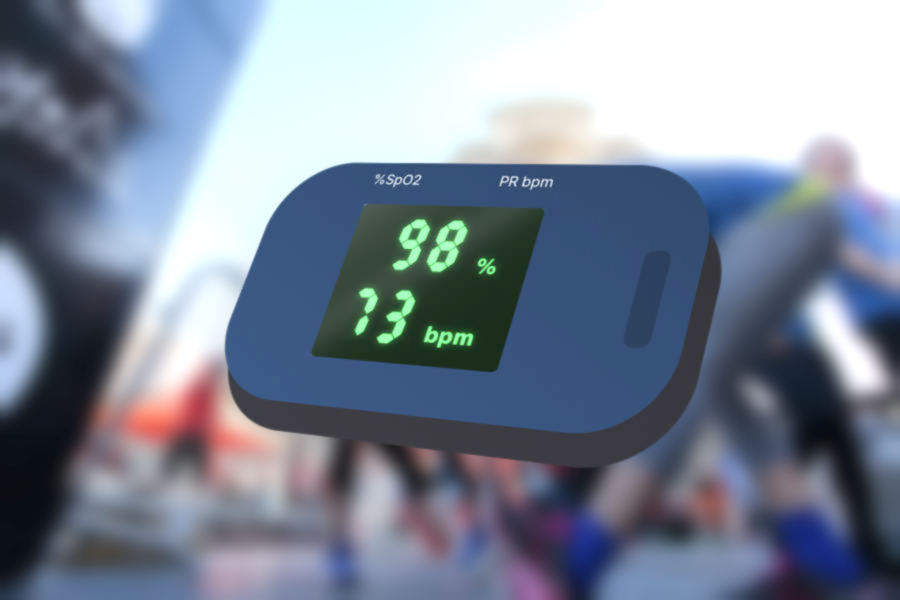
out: 98
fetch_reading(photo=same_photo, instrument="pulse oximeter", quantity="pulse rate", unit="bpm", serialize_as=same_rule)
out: 73
